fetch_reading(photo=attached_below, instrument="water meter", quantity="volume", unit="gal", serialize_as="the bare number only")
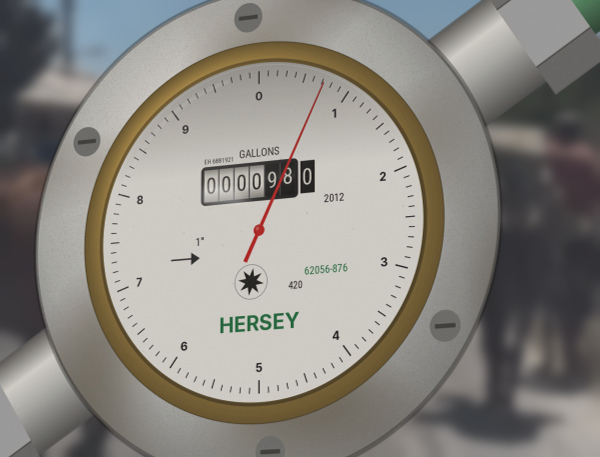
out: 980.7
